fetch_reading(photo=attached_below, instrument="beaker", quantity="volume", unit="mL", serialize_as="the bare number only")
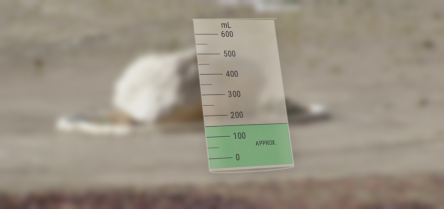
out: 150
